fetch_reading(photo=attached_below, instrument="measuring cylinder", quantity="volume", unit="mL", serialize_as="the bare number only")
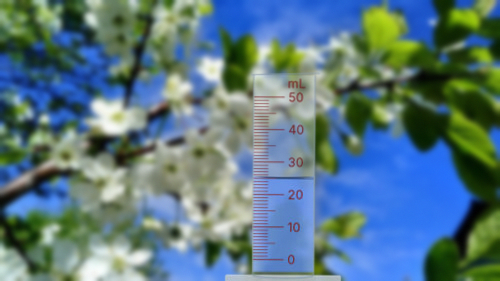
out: 25
